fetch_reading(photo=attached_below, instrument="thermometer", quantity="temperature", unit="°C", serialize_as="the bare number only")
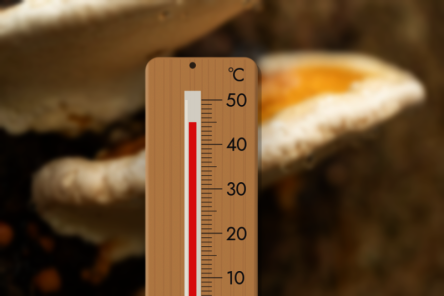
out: 45
